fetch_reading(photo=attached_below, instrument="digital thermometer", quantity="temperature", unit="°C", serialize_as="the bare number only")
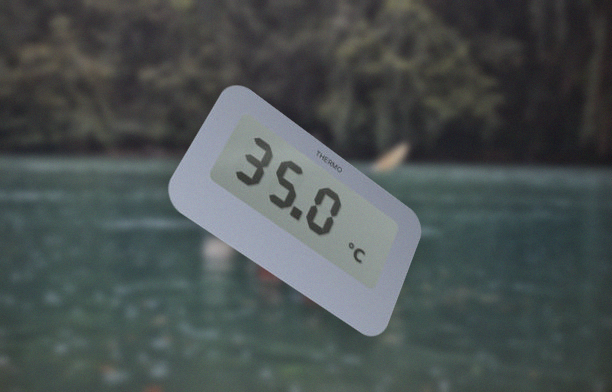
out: 35.0
